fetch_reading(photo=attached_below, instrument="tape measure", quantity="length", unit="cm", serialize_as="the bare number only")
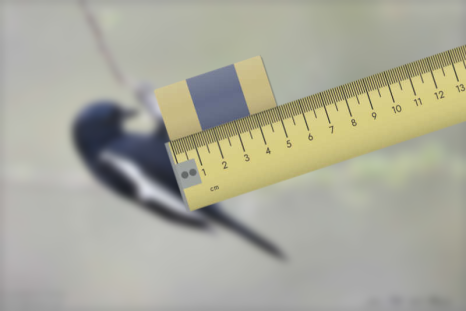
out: 5
